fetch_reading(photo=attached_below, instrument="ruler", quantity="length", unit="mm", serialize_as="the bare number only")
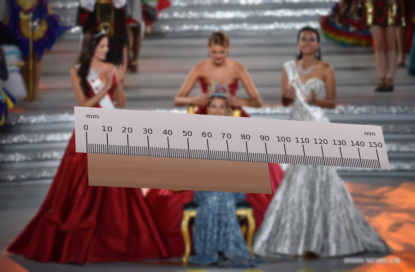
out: 90
